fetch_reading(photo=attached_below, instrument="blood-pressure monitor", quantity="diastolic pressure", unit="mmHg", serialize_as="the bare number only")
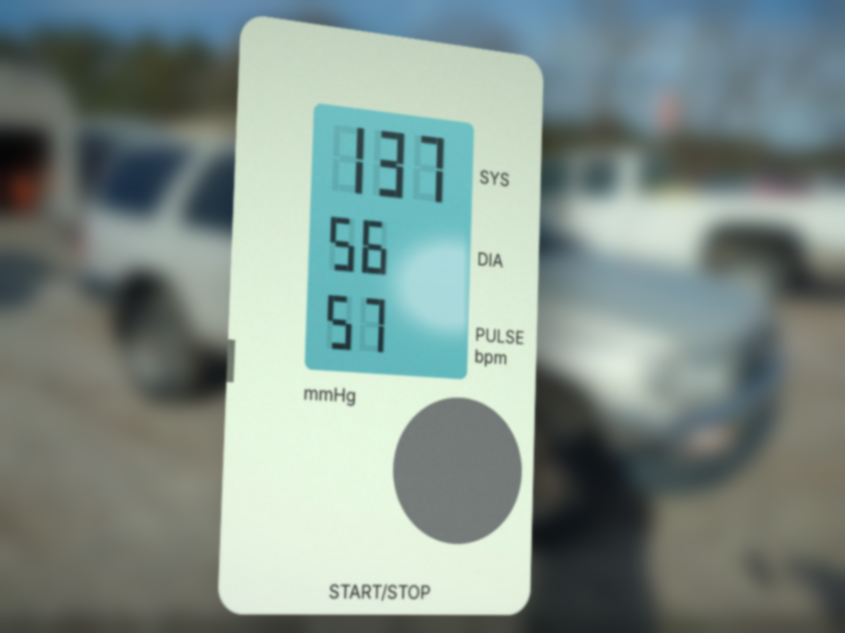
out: 56
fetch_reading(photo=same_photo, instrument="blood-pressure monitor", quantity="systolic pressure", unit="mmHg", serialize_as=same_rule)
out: 137
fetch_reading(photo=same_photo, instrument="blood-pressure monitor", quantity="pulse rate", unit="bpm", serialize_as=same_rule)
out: 57
